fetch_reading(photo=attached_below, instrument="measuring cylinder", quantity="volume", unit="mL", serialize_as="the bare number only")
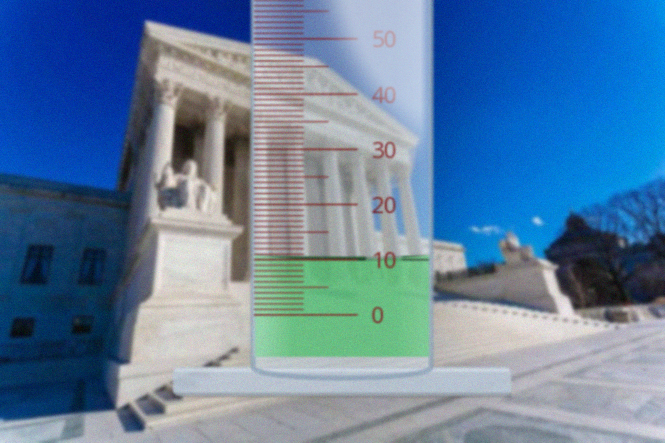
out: 10
